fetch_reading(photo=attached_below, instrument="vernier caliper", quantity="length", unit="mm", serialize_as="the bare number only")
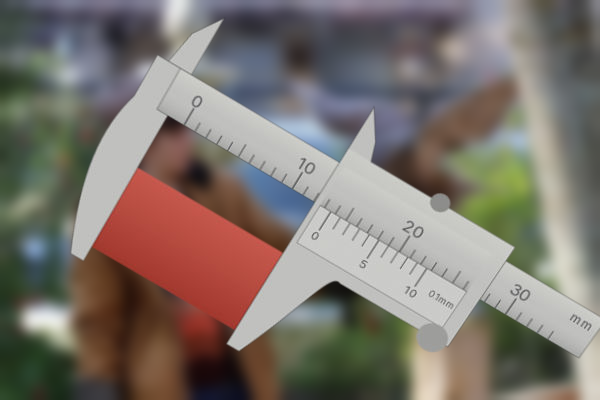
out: 13.6
